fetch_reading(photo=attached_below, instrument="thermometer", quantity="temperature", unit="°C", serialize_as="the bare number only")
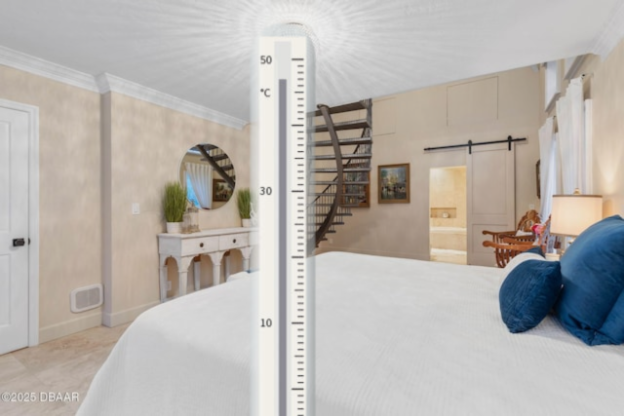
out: 47
